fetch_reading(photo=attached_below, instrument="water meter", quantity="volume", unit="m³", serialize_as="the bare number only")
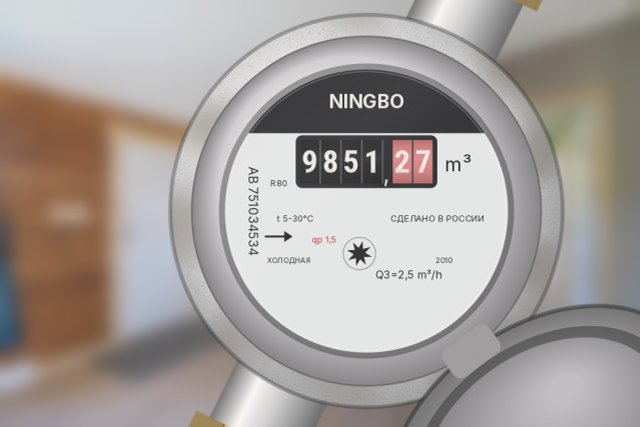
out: 9851.27
